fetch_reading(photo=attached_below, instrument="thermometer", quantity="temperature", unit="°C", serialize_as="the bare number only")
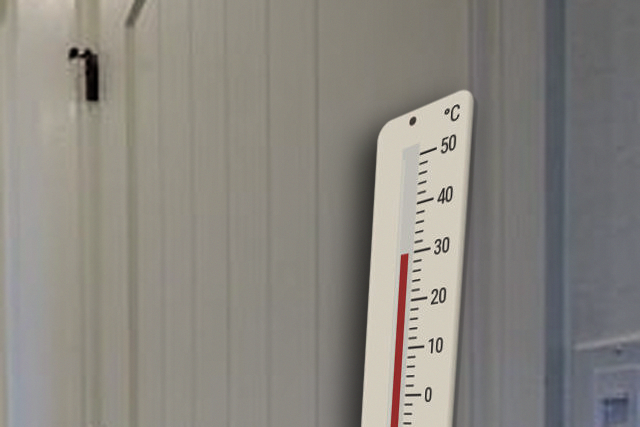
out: 30
